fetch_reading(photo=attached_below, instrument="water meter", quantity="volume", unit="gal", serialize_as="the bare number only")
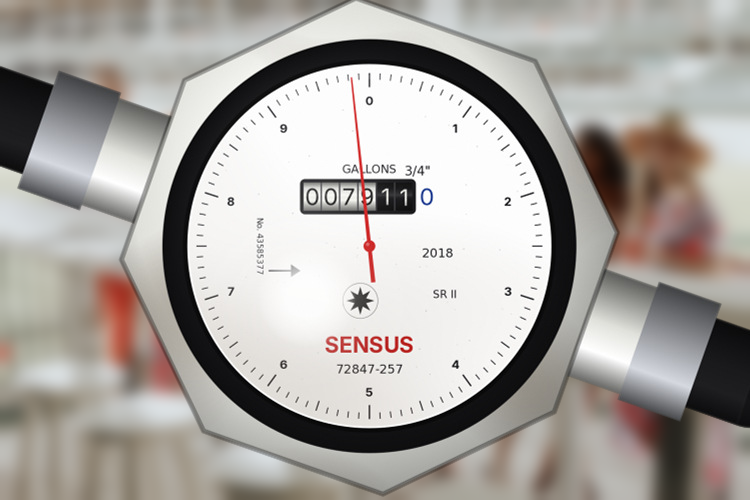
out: 79109.8
